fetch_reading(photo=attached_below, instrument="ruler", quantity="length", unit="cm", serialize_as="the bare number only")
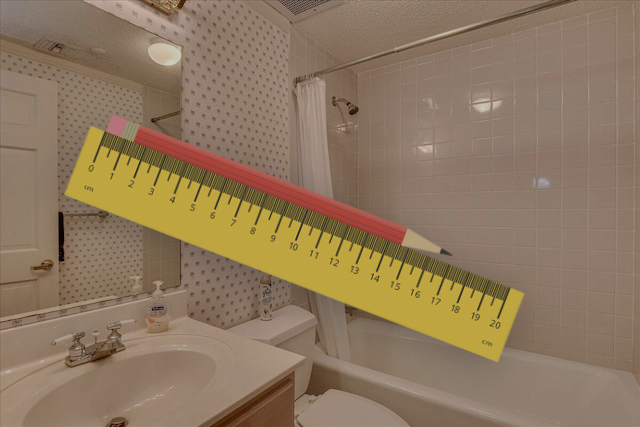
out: 17
